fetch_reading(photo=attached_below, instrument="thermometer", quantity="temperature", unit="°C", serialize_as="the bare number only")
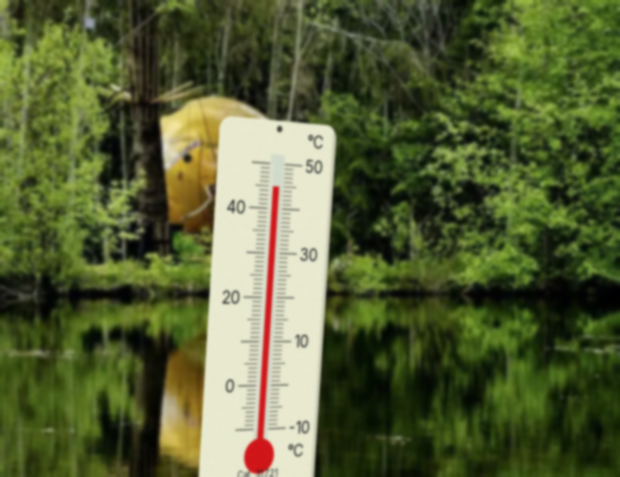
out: 45
